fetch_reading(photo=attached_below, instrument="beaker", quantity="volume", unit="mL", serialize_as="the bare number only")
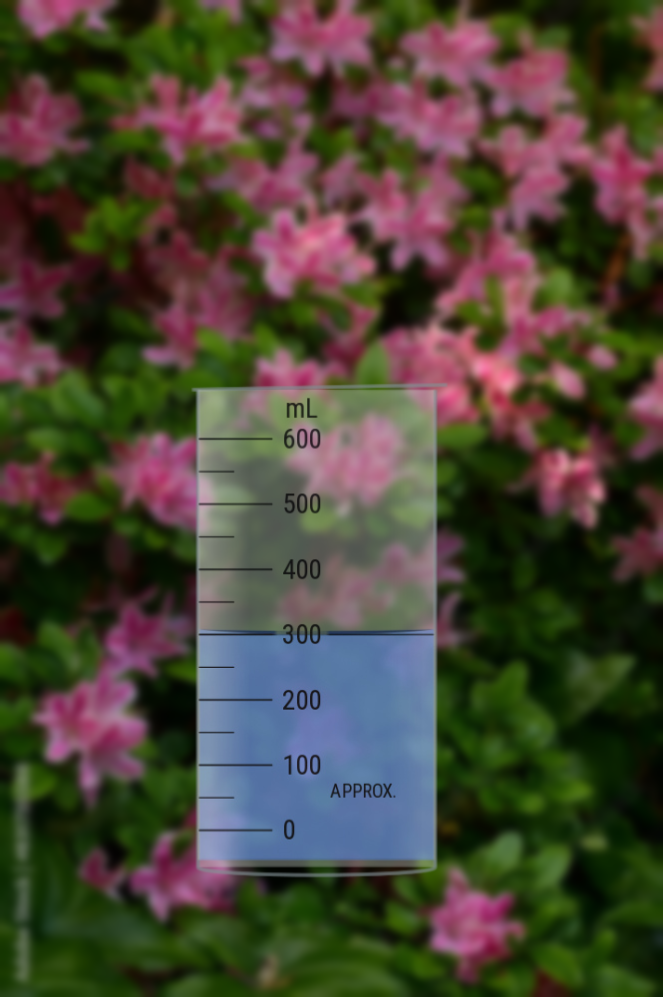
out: 300
